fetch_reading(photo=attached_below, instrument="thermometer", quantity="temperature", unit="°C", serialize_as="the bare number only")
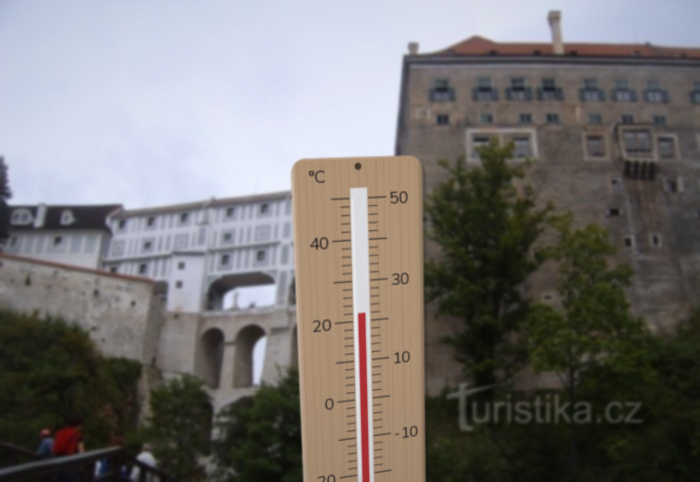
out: 22
